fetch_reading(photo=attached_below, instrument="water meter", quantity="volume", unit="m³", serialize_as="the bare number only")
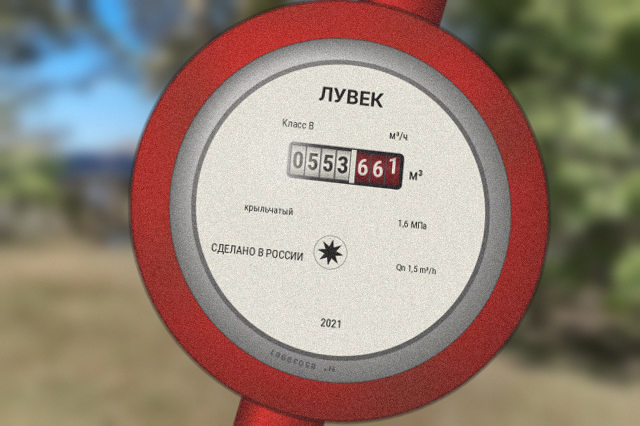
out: 553.661
